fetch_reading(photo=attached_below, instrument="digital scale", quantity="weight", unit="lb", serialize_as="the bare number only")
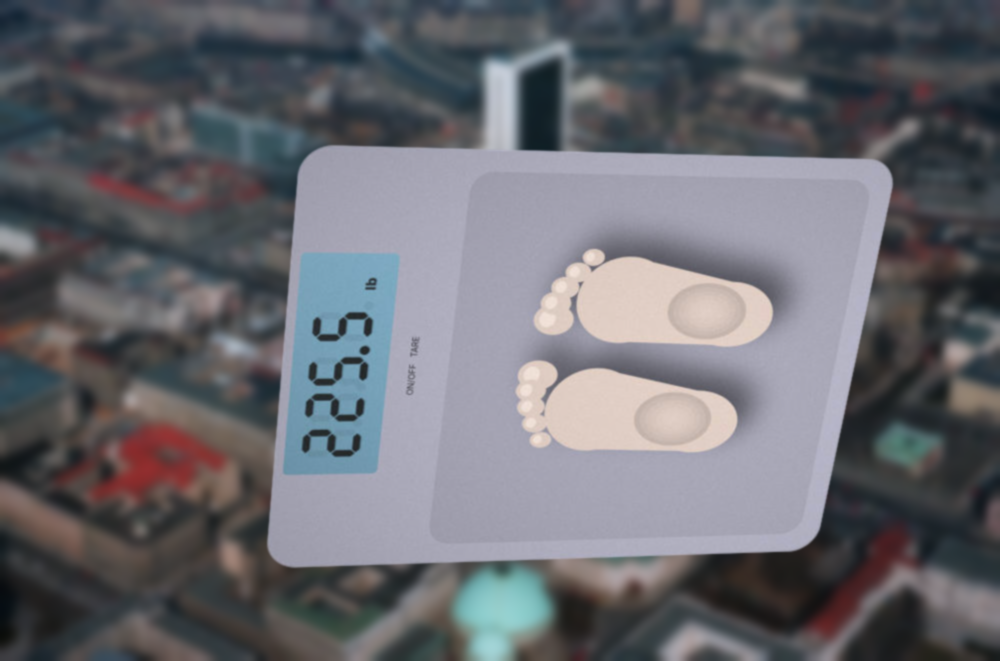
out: 225.5
